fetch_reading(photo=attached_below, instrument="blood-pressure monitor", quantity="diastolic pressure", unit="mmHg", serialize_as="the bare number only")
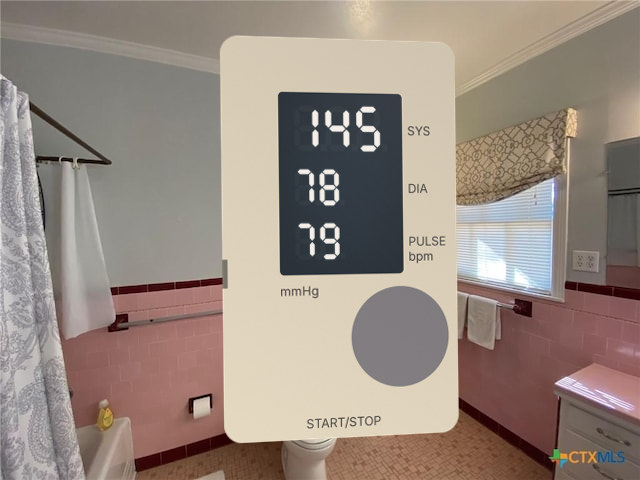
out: 78
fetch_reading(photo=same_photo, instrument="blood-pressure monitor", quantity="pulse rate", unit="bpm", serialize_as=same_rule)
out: 79
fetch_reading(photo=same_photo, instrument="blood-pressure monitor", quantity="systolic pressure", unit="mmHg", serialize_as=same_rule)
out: 145
